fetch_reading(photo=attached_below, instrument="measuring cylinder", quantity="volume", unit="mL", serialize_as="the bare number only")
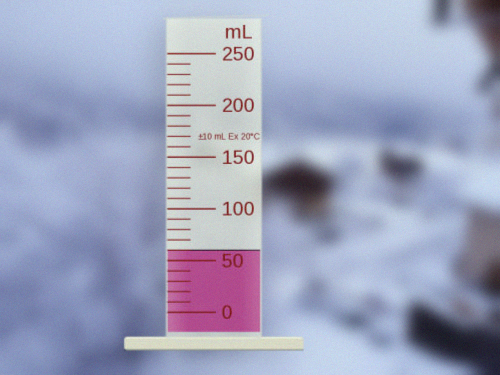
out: 60
